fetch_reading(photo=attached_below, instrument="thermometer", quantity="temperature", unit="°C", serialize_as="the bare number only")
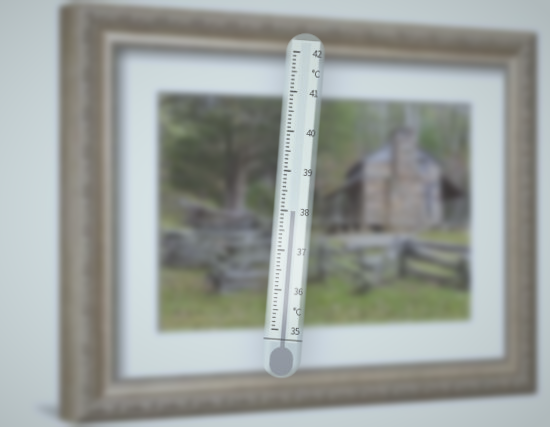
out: 38
